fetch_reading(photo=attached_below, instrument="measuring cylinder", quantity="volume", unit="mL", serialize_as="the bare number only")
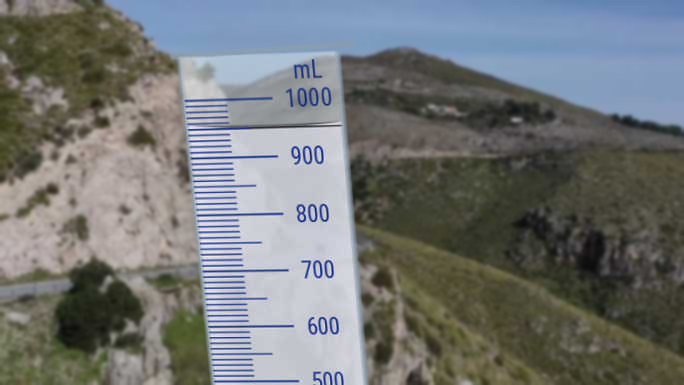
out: 950
